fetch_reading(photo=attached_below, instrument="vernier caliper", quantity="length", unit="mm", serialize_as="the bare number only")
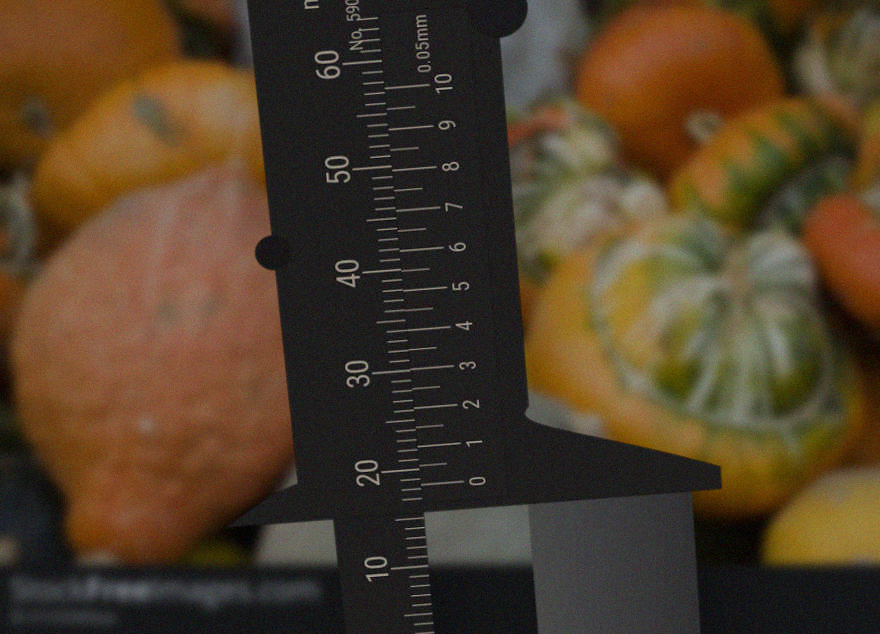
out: 18.4
